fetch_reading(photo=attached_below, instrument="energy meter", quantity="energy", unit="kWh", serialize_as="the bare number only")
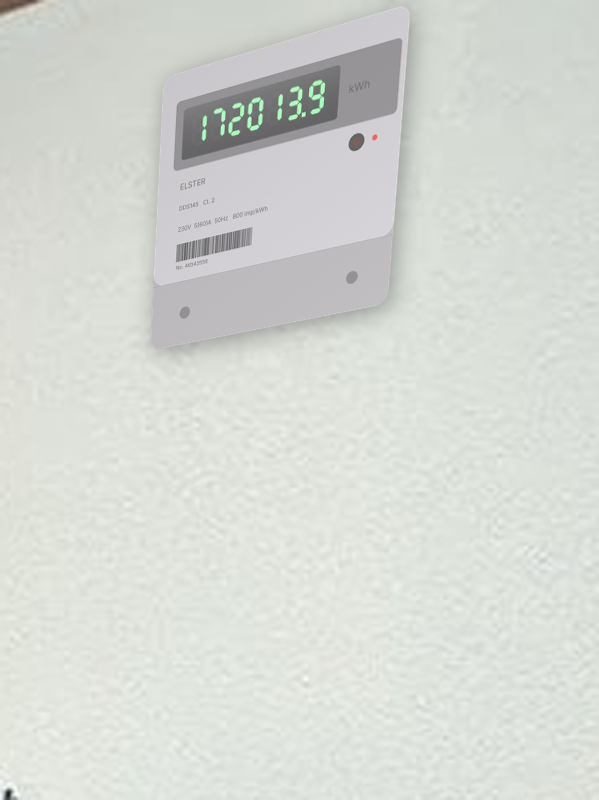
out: 172013.9
